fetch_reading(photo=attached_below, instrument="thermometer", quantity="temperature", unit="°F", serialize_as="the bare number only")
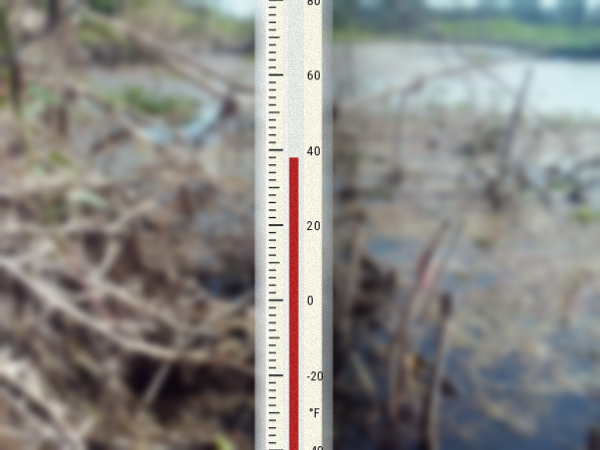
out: 38
